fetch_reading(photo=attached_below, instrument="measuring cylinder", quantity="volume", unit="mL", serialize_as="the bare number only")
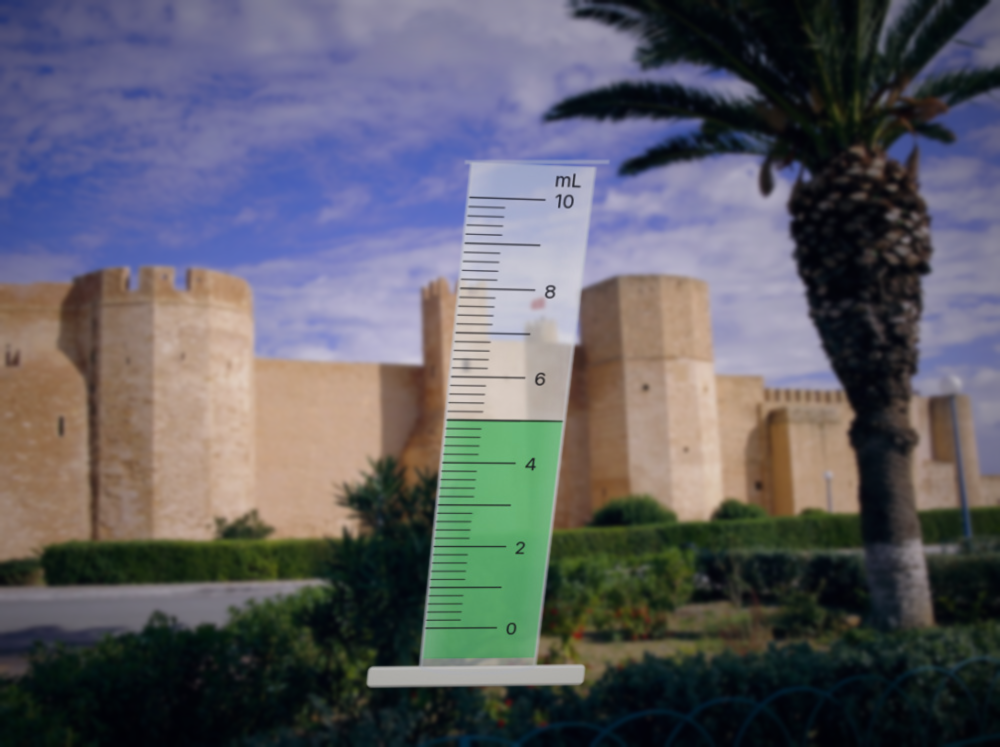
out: 5
